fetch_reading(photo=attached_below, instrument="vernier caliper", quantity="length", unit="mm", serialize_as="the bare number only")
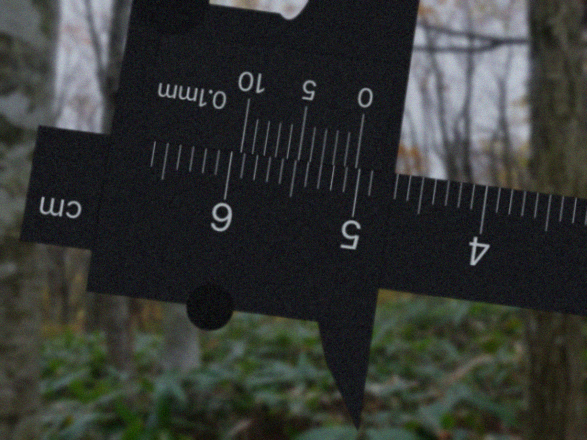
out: 50.3
